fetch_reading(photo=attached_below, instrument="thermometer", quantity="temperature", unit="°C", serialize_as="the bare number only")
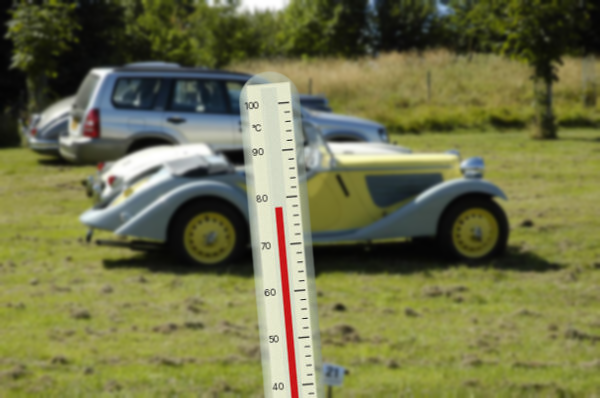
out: 78
